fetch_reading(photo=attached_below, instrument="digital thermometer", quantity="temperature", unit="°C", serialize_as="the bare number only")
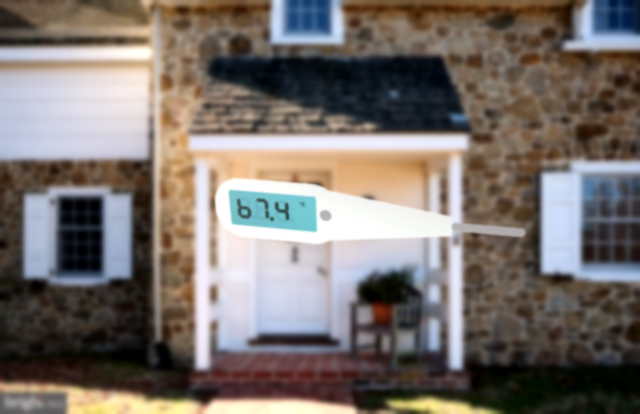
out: 67.4
